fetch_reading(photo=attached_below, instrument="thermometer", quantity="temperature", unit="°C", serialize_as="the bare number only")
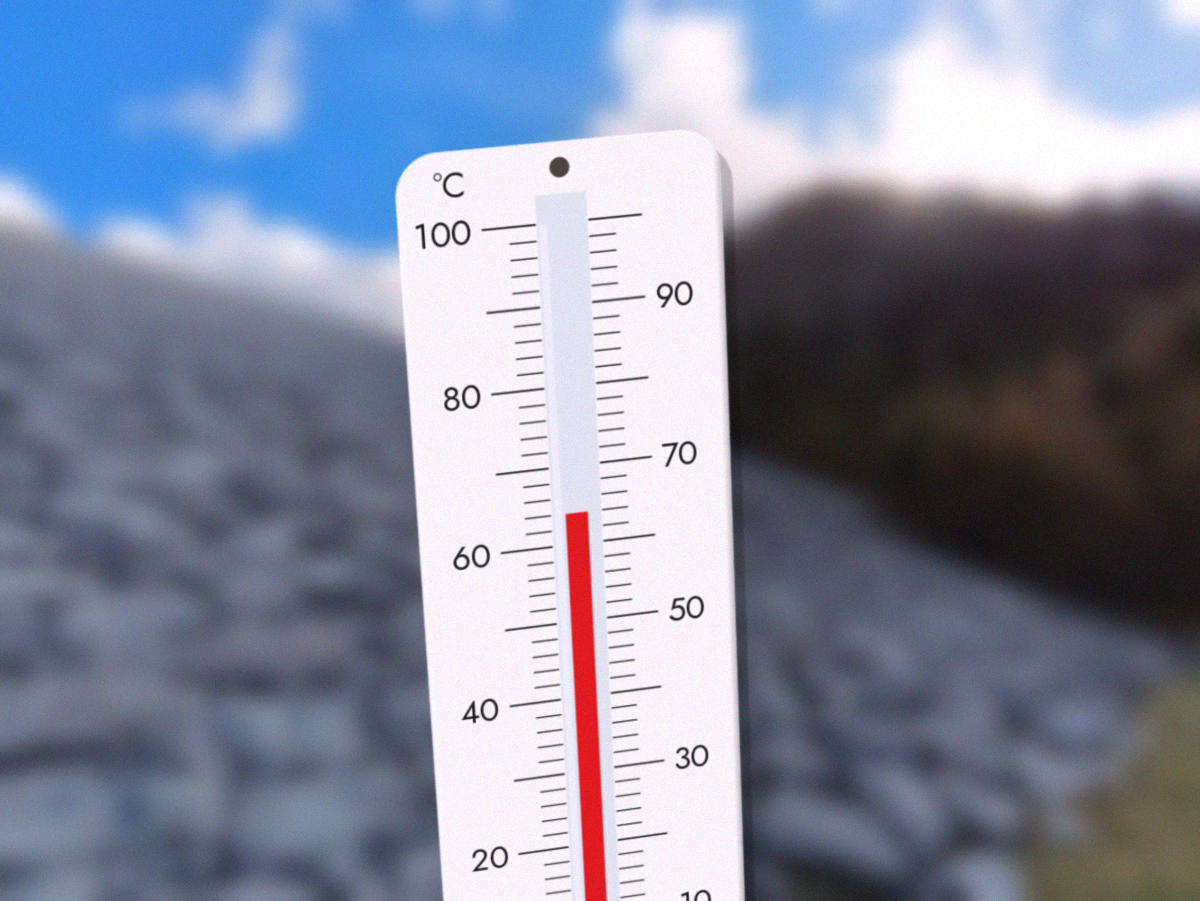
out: 64
